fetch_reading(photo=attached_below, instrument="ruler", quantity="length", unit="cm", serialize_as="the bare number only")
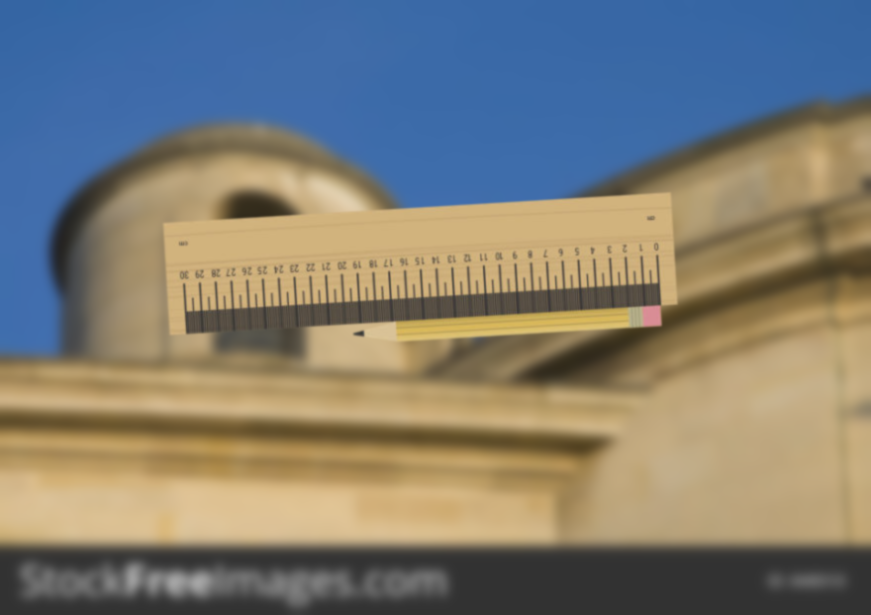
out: 19.5
